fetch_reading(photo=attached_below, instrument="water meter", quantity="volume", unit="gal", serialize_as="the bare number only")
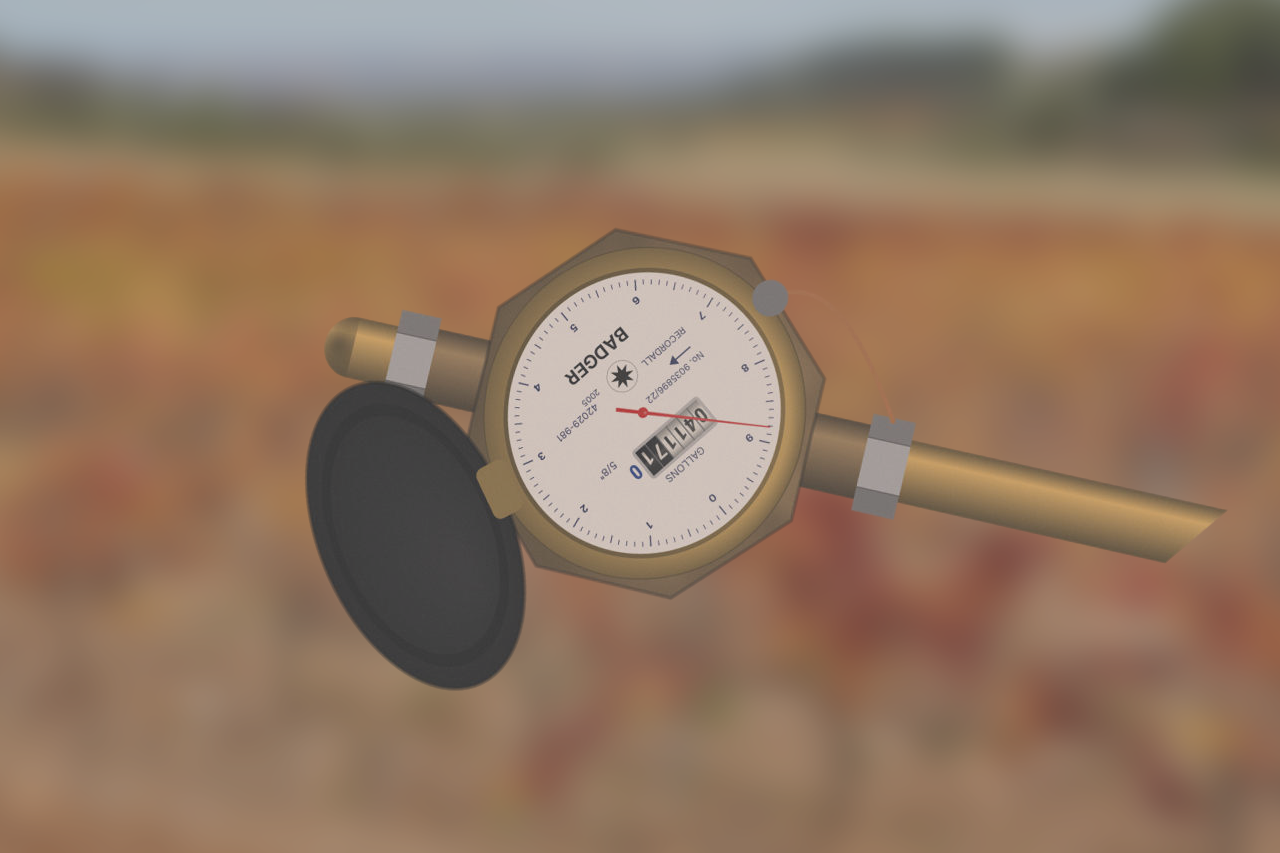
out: 411708.8
